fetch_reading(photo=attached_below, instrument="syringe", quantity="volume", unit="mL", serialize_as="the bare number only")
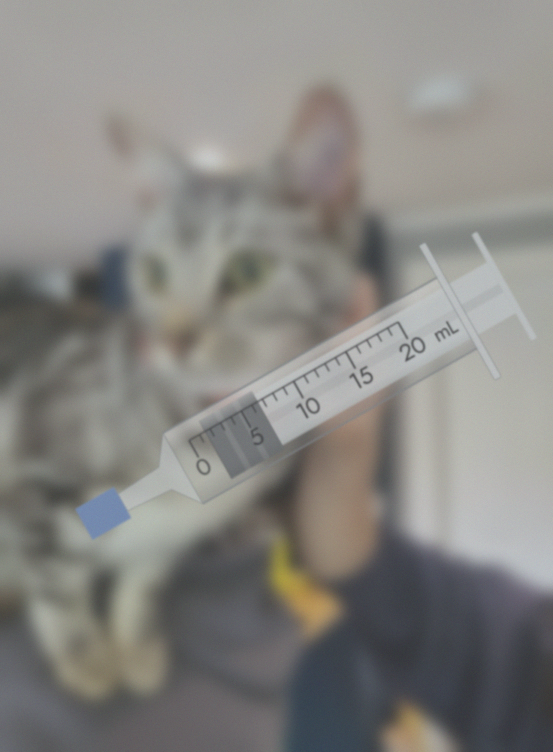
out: 1.5
